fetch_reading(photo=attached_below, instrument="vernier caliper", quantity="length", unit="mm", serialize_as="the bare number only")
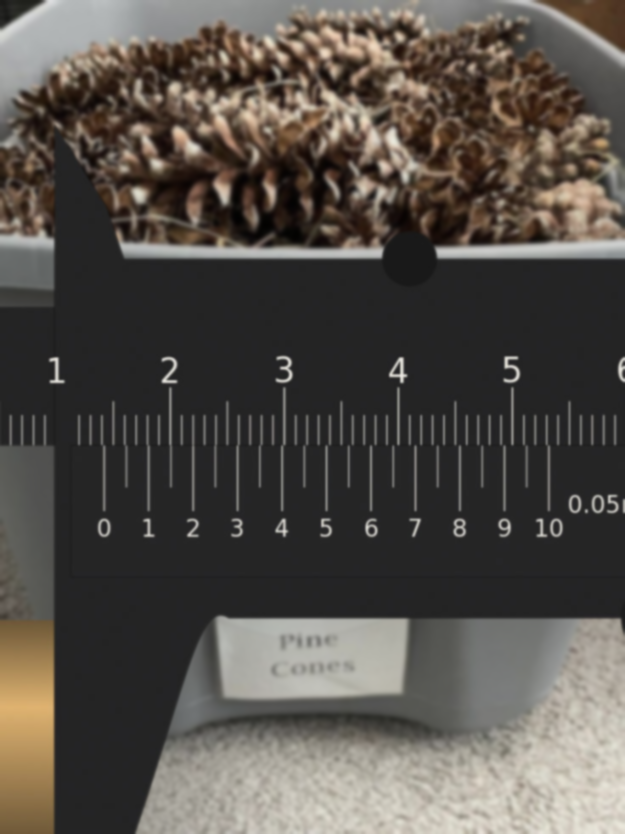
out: 14.2
